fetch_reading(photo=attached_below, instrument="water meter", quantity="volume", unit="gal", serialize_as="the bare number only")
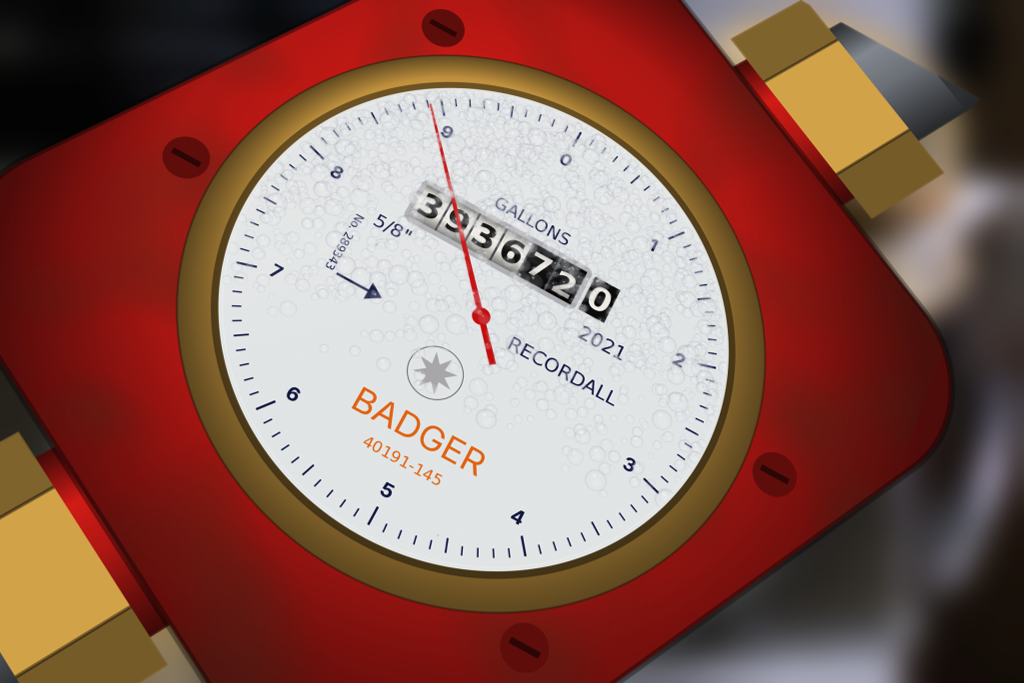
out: 3936718.9
